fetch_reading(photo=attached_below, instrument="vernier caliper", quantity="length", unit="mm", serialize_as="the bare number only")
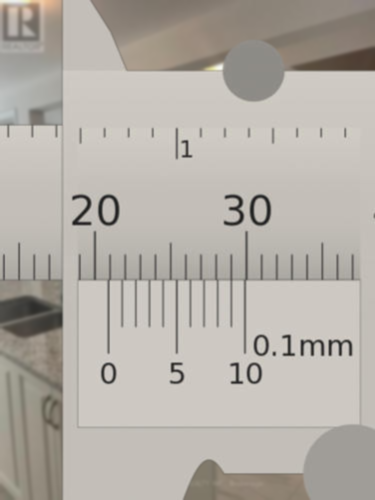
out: 20.9
